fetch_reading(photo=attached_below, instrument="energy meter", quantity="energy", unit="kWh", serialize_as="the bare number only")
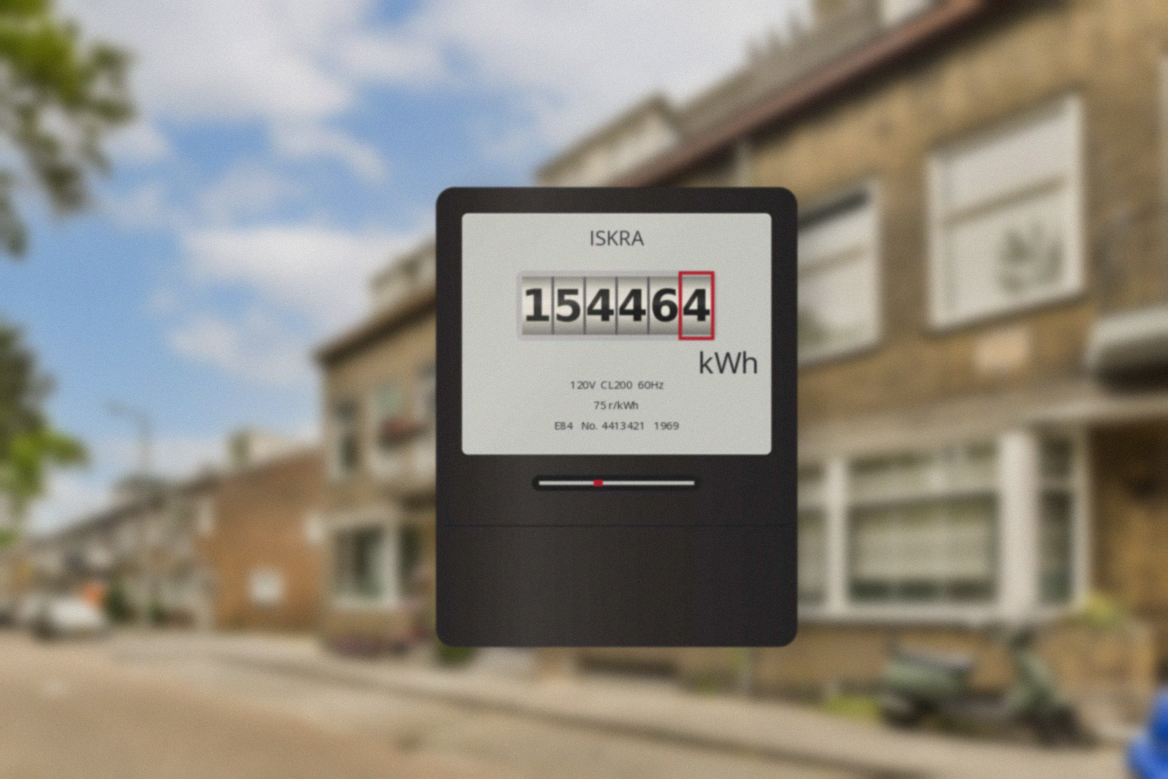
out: 15446.4
